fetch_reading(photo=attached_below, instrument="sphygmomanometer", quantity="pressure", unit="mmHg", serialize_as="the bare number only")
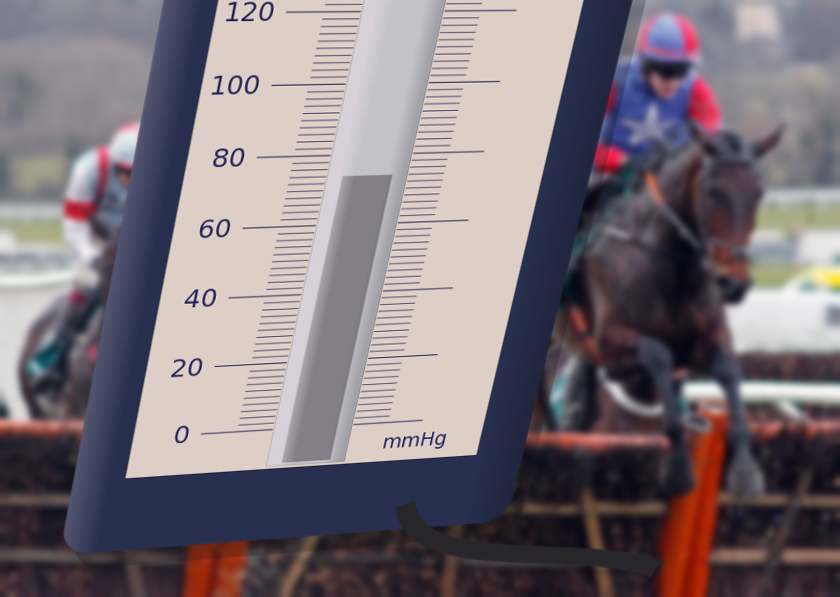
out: 74
